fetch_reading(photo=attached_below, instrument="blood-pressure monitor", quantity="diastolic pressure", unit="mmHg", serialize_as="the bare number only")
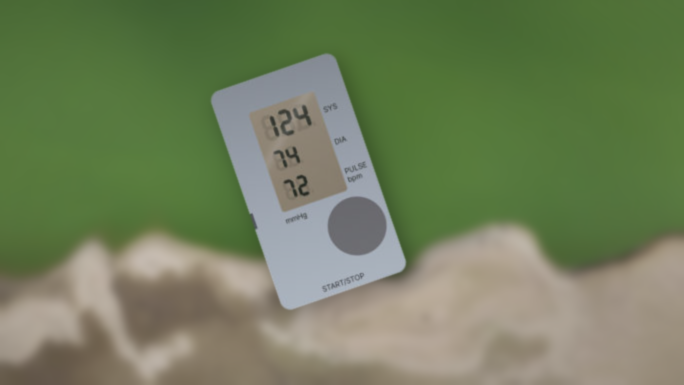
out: 74
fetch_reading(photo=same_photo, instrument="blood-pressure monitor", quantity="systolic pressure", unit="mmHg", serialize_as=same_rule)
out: 124
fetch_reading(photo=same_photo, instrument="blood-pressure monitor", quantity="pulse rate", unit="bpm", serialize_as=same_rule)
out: 72
